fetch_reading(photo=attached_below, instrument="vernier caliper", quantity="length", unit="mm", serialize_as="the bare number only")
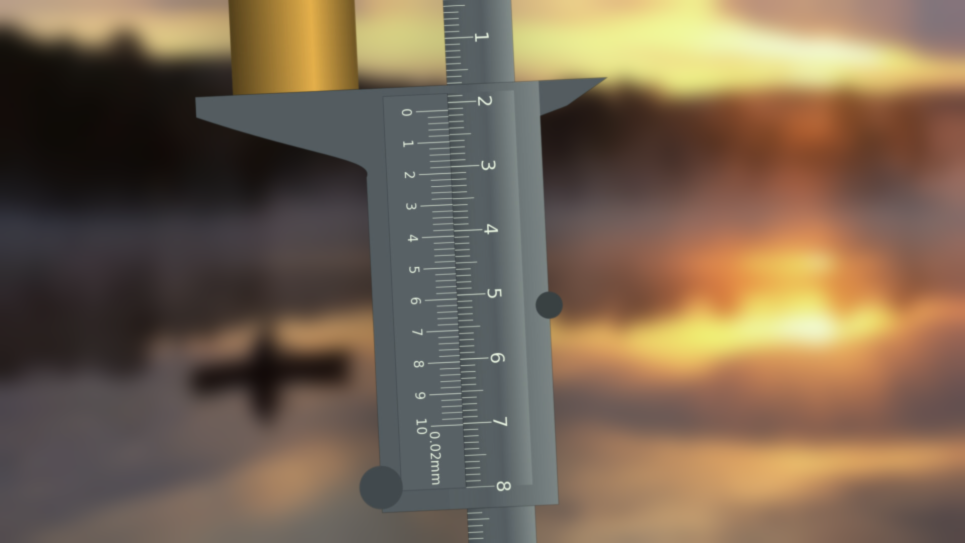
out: 21.2
